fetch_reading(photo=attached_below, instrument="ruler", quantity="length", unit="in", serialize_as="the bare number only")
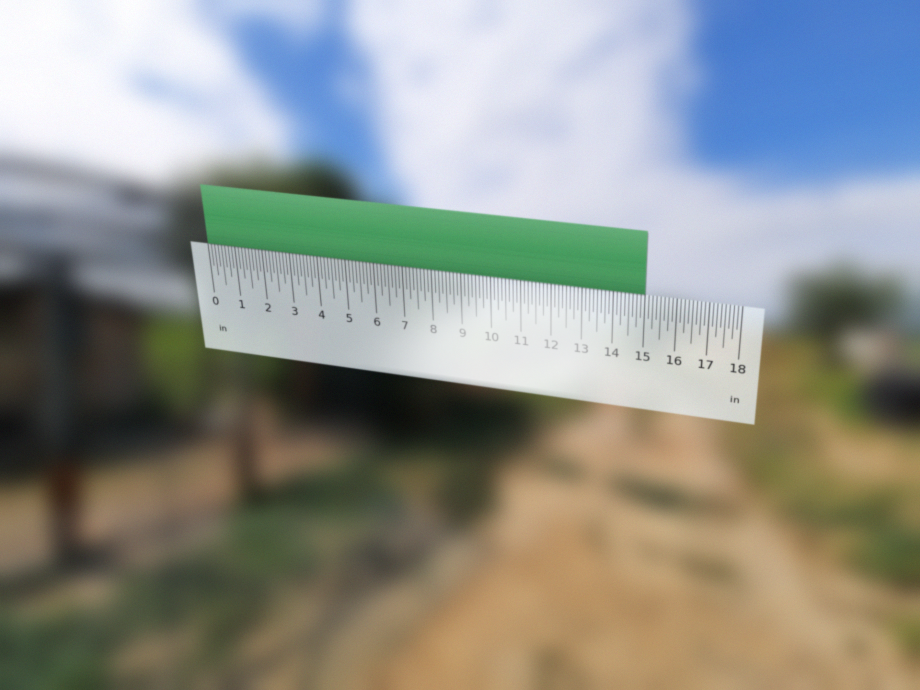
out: 15
